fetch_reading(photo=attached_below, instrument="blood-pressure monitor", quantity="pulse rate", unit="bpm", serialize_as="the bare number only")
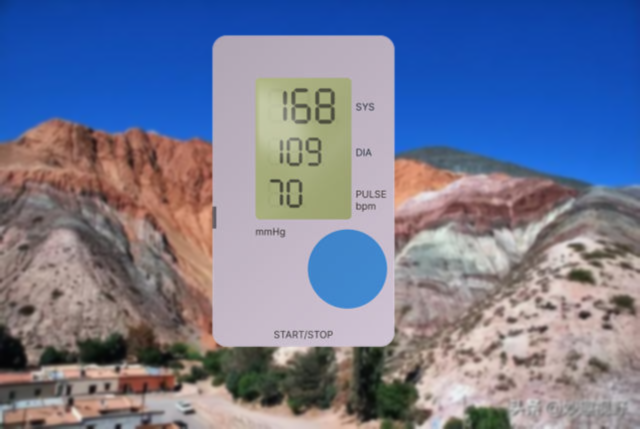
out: 70
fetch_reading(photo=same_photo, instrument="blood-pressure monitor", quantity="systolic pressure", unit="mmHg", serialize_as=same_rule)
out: 168
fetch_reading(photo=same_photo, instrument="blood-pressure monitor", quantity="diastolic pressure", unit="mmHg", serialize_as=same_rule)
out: 109
